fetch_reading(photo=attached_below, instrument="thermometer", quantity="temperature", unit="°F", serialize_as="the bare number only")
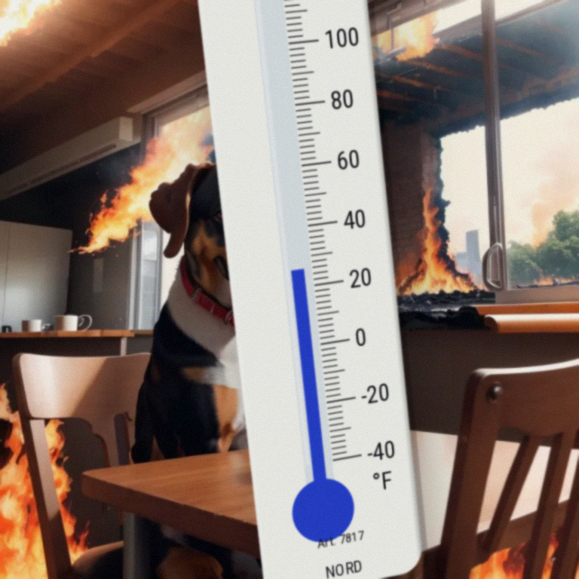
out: 26
